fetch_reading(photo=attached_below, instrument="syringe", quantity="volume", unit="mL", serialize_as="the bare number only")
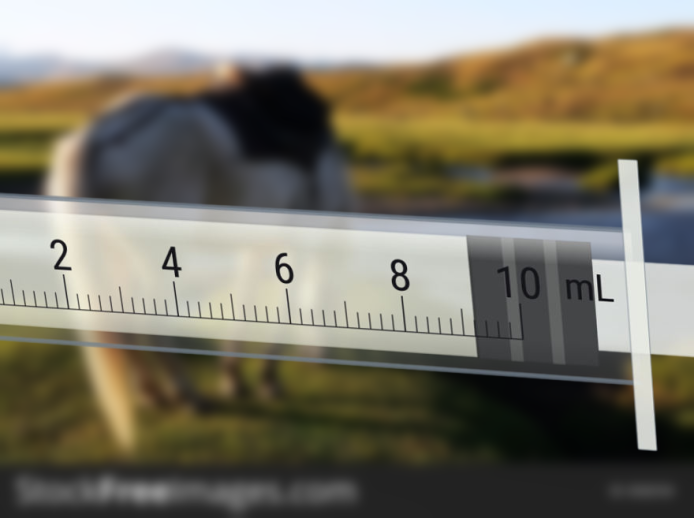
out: 9.2
